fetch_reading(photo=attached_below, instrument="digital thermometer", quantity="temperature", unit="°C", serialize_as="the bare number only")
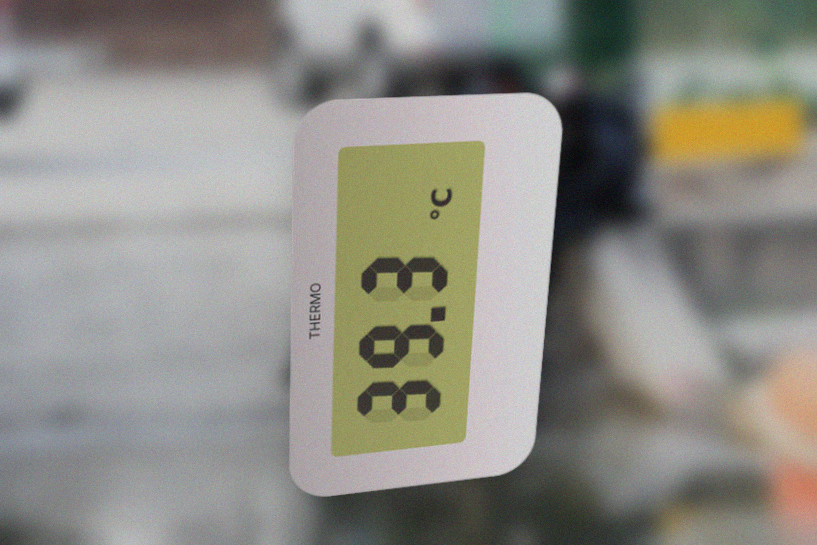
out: 39.3
